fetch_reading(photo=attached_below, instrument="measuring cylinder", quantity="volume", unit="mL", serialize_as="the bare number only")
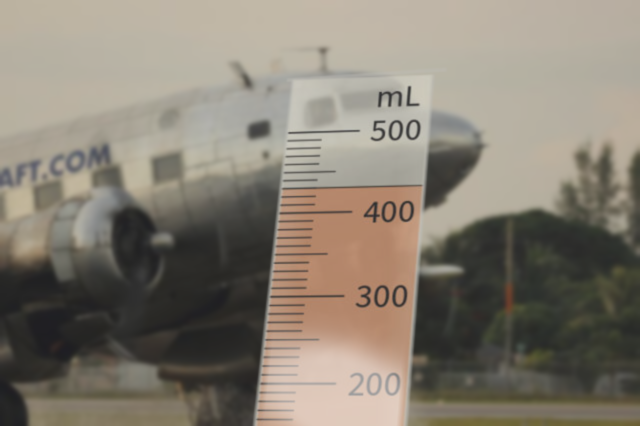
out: 430
